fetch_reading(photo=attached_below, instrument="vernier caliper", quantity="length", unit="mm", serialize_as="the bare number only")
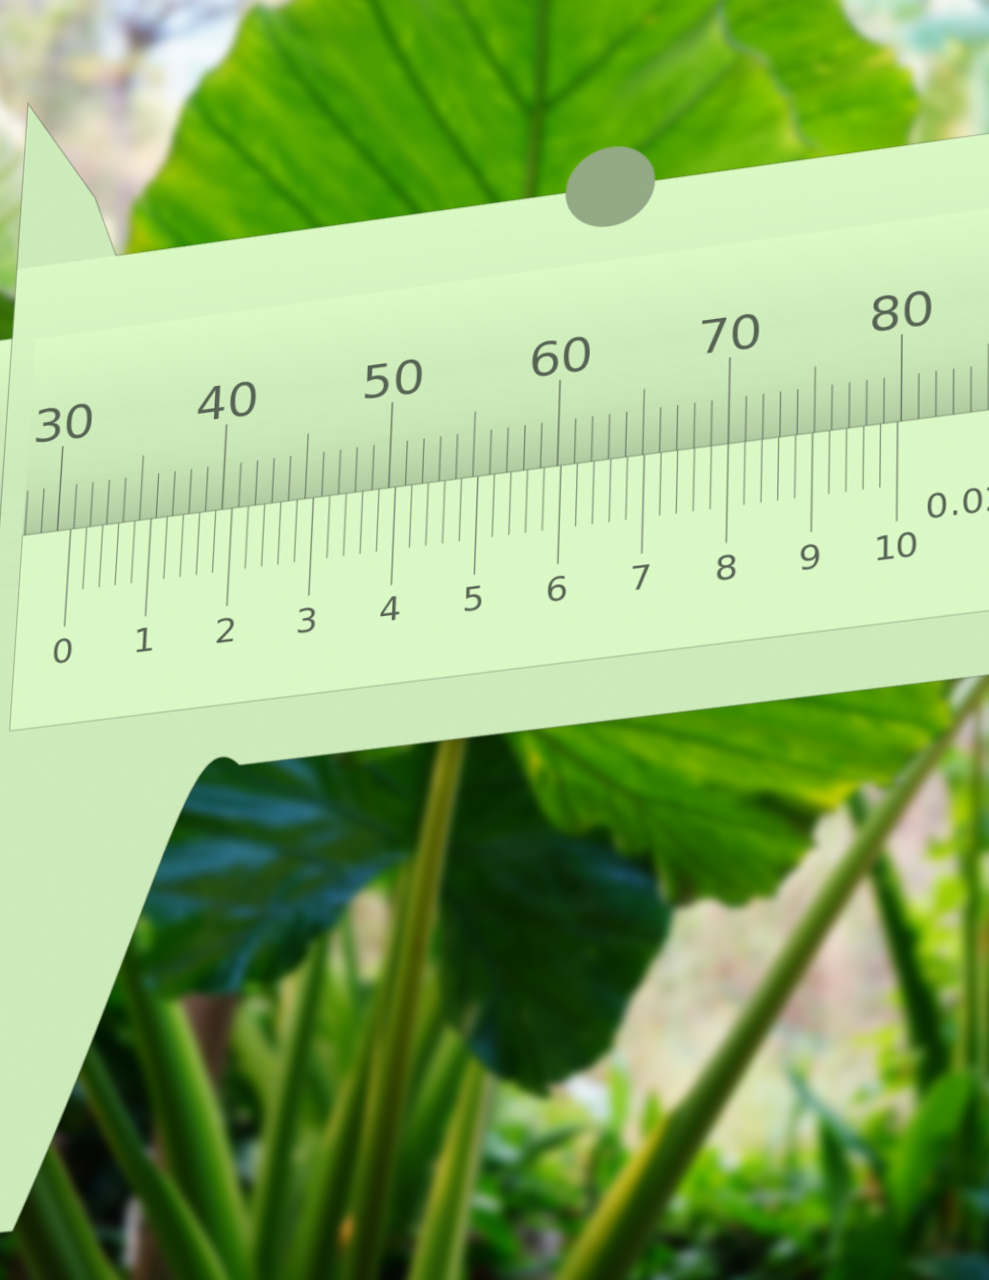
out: 30.8
